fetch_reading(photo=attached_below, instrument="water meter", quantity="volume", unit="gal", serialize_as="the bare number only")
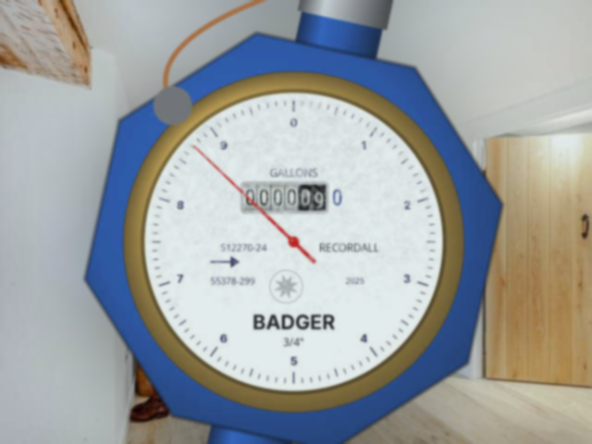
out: 88.7
